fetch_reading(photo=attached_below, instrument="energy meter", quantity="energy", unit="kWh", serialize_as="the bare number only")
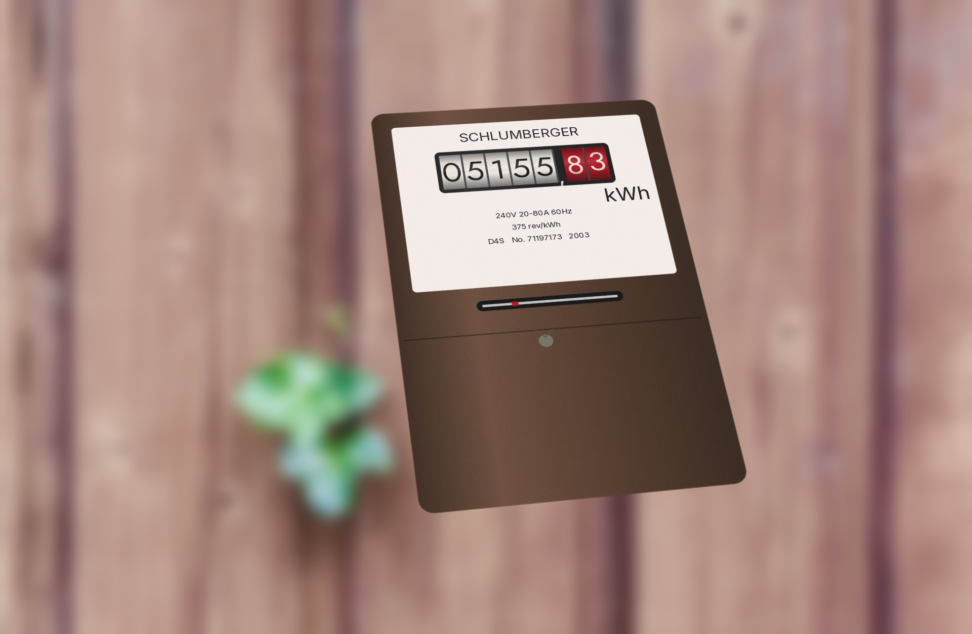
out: 5155.83
